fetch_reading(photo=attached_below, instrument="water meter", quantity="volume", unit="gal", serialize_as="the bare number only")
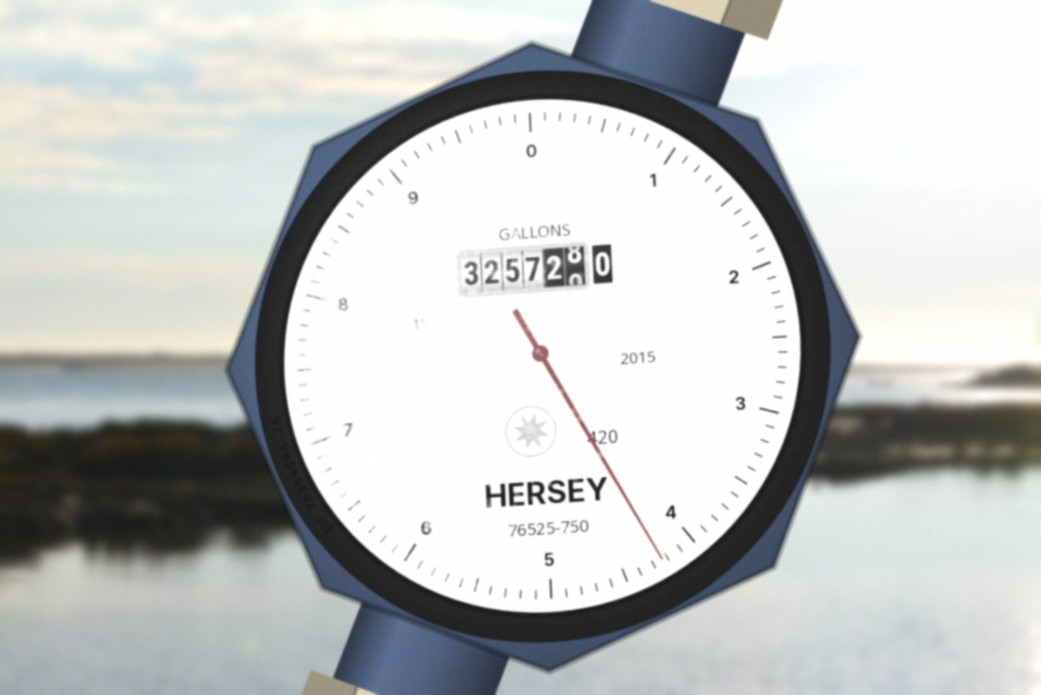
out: 3257284.2
